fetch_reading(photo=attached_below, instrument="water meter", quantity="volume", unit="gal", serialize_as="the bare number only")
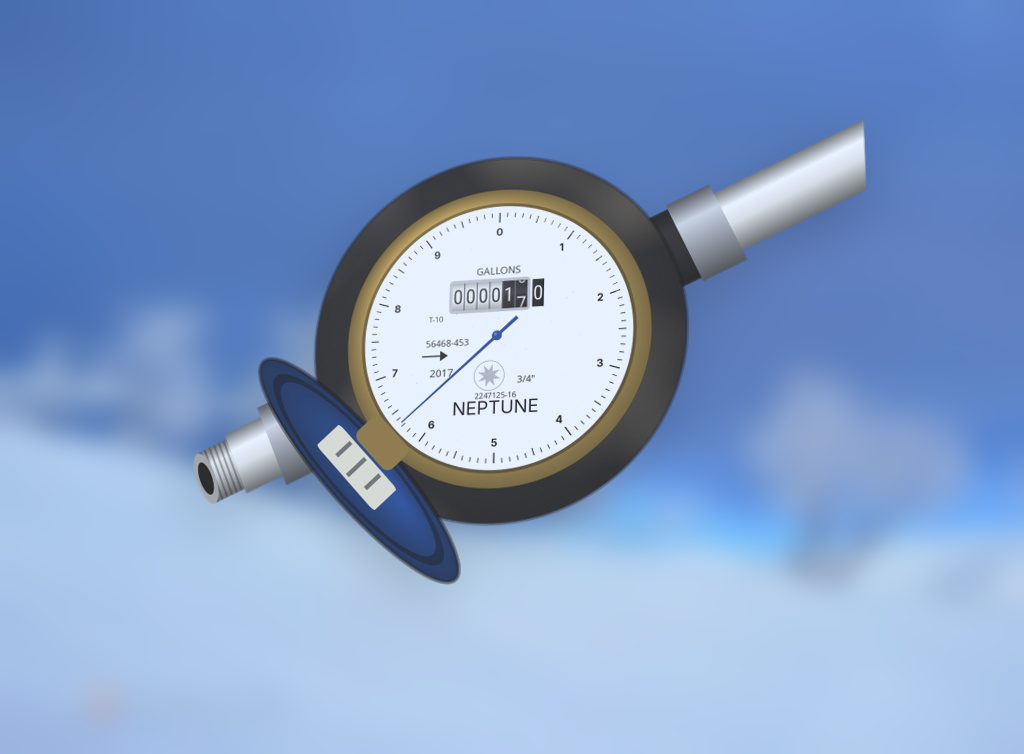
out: 166.3
